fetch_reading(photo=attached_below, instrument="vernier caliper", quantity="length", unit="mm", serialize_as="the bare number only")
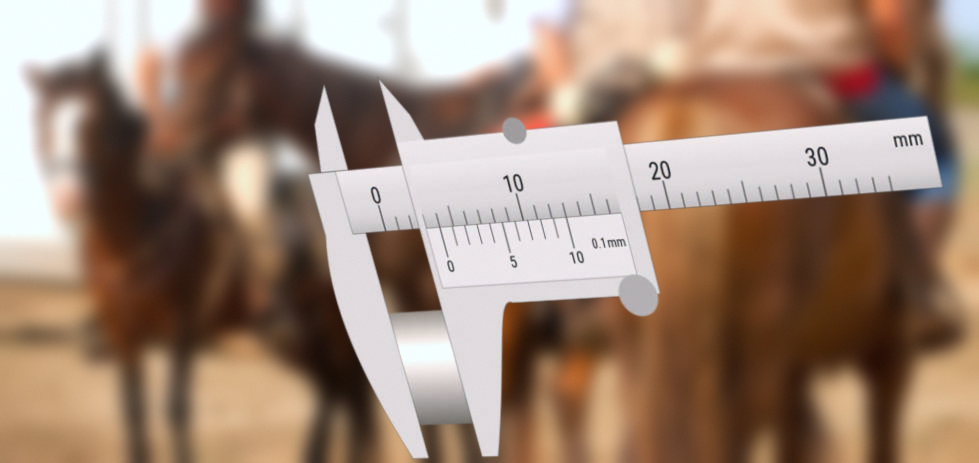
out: 4.0
